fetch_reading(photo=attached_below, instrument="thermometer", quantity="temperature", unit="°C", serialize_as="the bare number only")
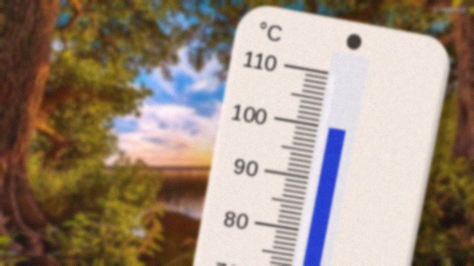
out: 100
